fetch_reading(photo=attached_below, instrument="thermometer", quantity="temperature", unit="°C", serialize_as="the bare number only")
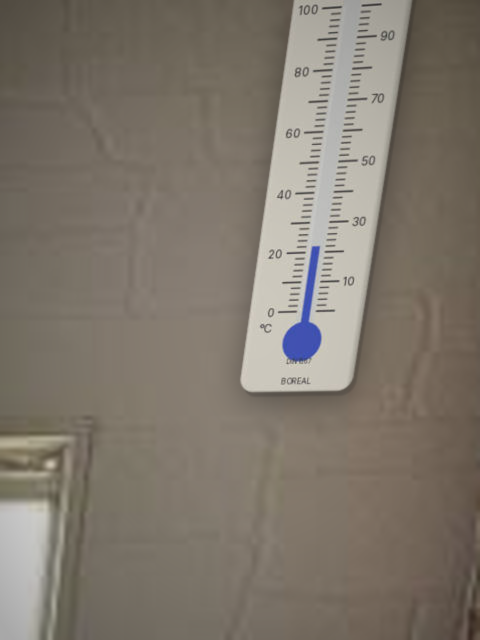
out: 22
